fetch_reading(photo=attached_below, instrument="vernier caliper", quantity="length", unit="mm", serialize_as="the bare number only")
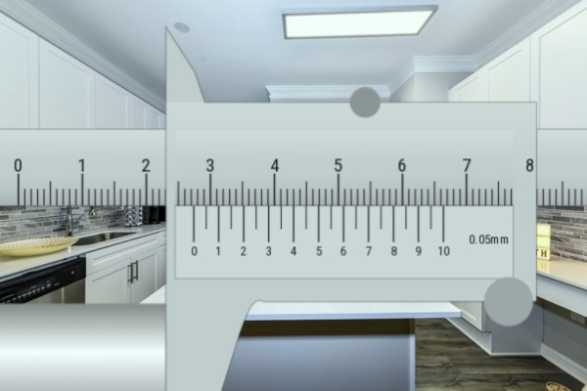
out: 27.4
